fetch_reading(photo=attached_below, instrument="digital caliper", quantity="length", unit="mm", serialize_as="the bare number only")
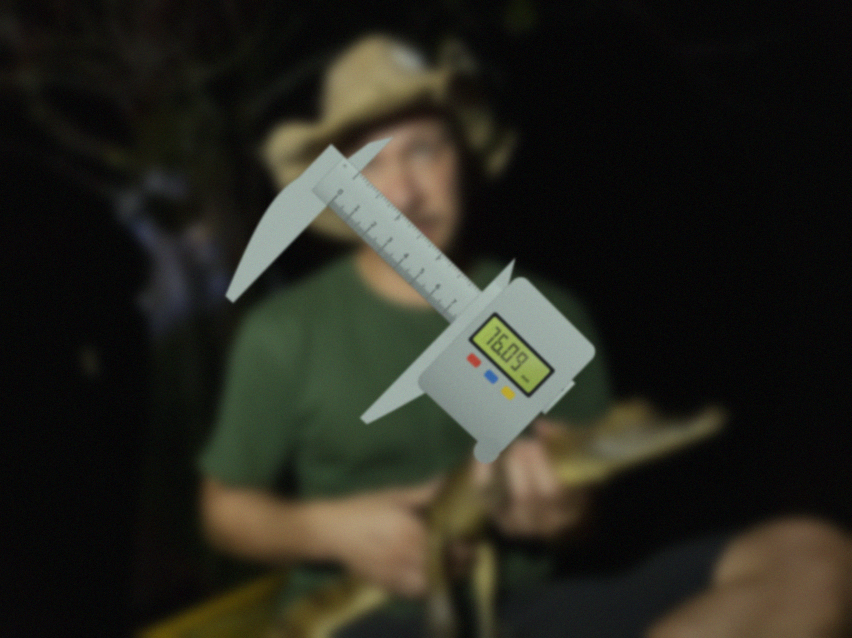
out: 76.09
